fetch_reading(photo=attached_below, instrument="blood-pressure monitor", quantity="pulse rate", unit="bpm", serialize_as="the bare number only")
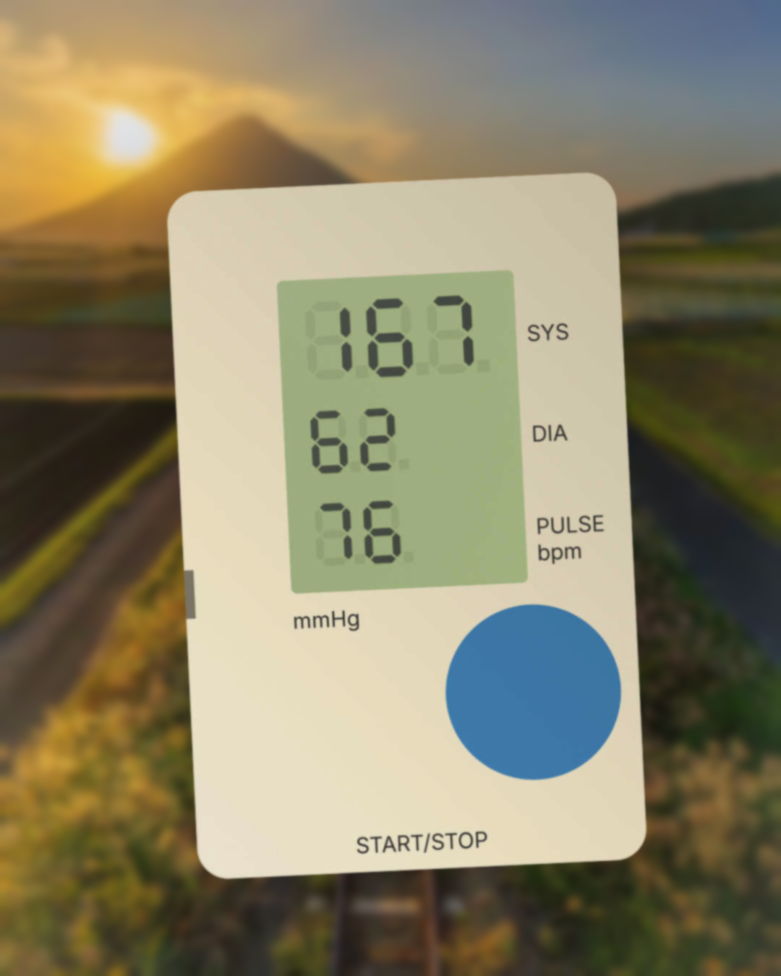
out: 76
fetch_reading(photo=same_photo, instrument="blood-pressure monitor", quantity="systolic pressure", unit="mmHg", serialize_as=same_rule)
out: 167
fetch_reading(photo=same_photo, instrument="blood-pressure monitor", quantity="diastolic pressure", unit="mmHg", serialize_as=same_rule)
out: 62
